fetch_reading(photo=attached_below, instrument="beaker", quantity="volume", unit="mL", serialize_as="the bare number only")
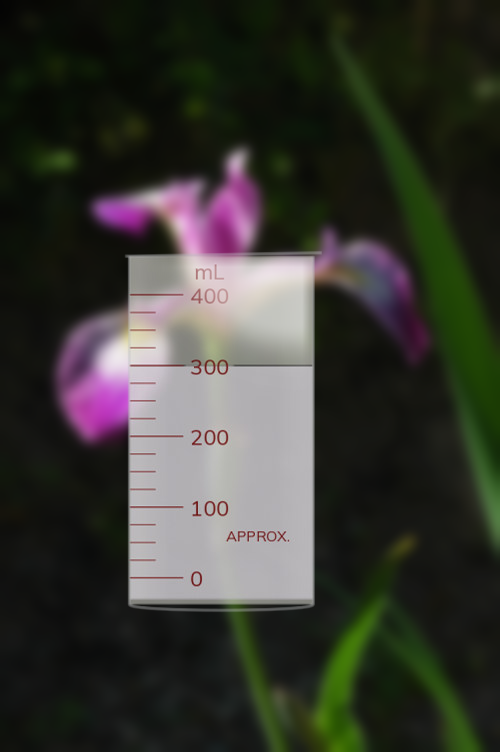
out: 300
